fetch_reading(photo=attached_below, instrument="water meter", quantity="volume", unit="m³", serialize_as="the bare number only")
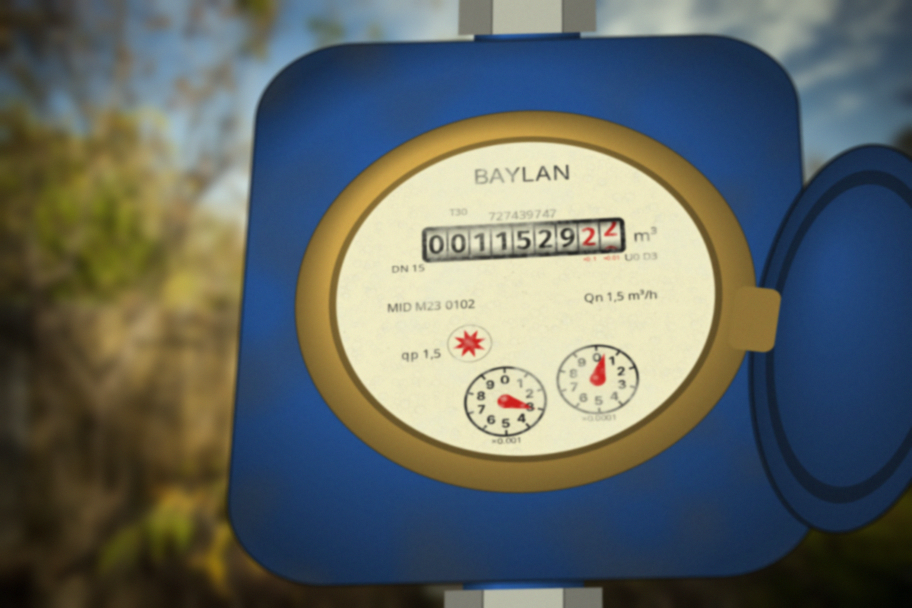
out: 11529.2230
